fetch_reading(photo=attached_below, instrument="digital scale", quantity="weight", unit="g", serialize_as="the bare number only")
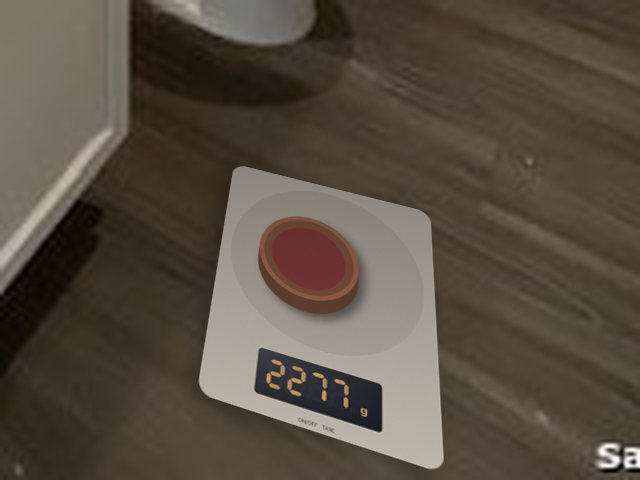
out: 2277
